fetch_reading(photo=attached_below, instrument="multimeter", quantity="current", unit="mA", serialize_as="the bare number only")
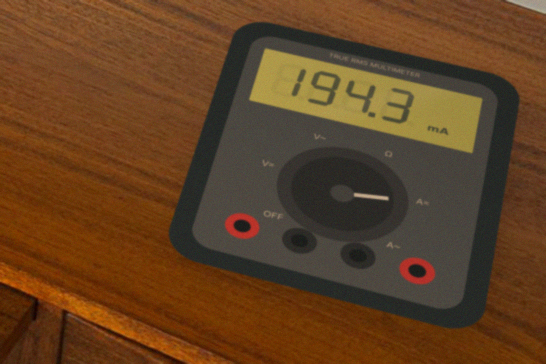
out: 194.3
